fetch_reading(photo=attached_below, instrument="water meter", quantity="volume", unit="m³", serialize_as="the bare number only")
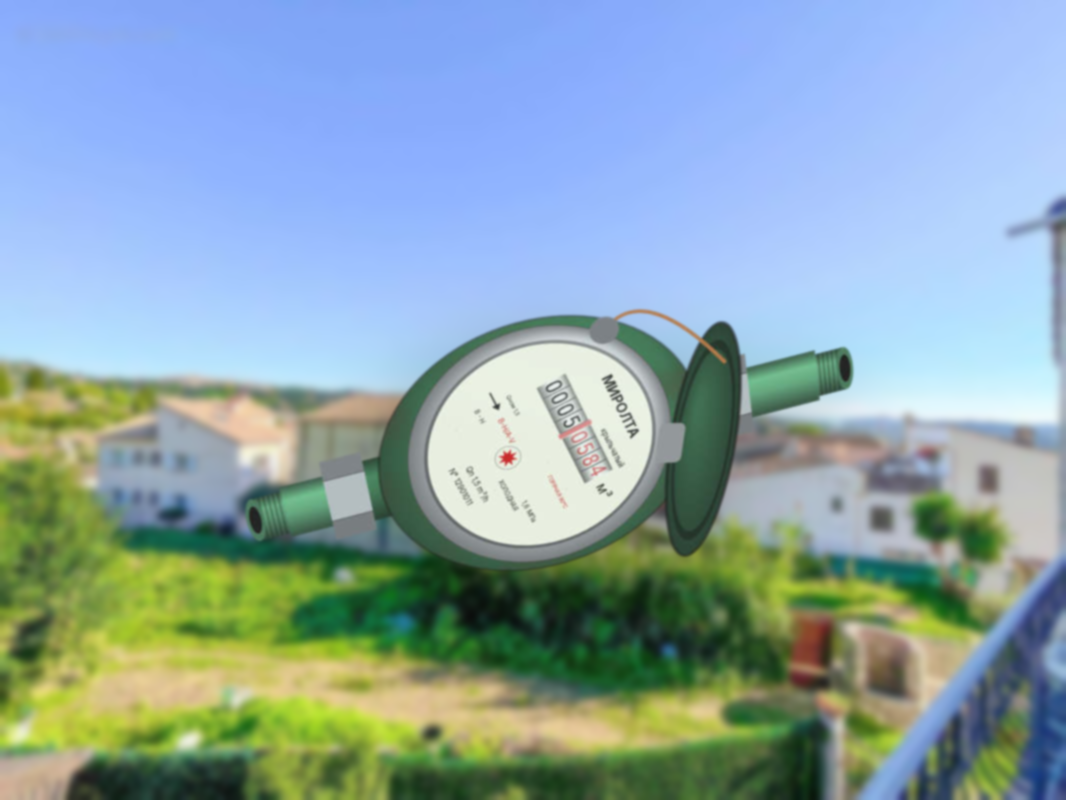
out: 5.0584
